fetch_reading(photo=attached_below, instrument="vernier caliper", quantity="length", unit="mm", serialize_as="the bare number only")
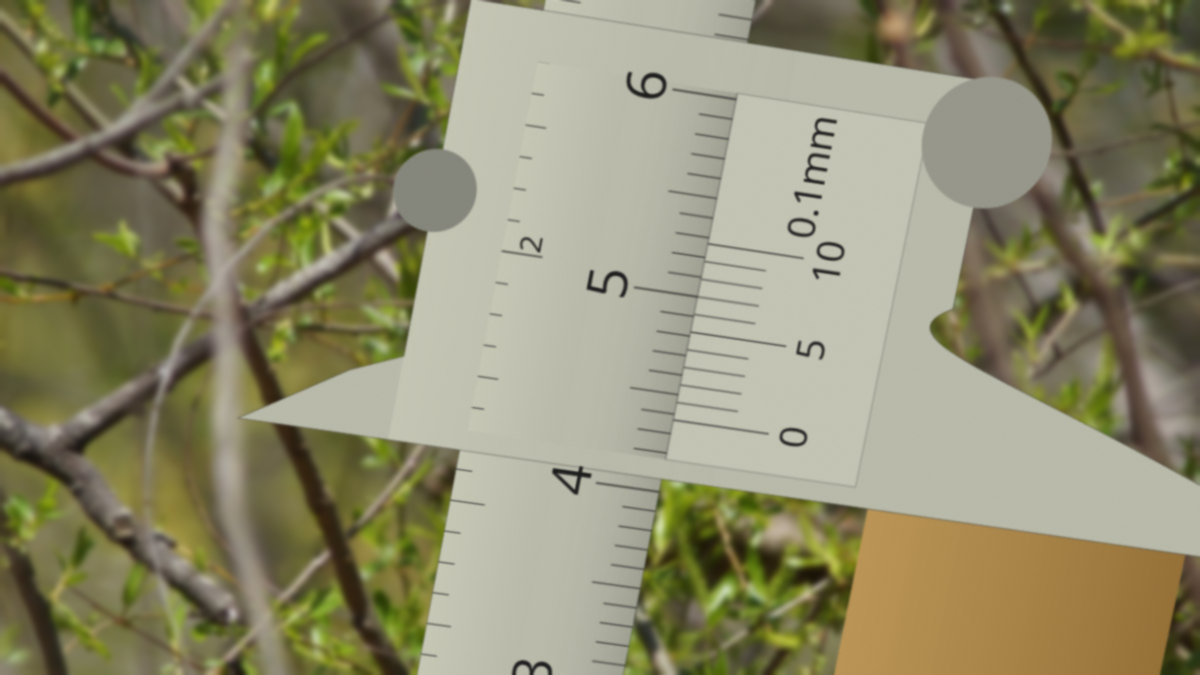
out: 43.7
